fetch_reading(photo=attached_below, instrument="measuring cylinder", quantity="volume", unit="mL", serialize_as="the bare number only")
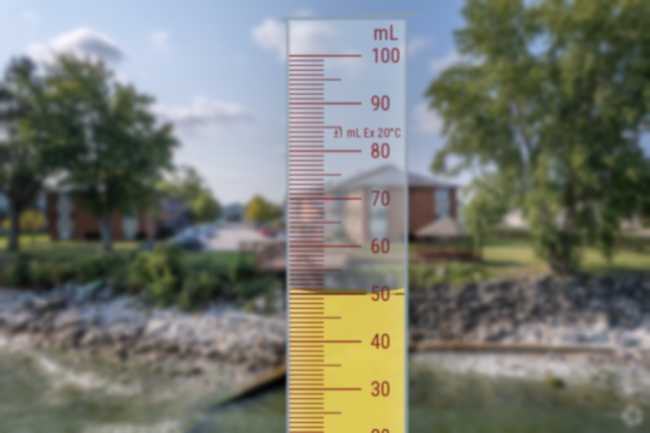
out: 50
